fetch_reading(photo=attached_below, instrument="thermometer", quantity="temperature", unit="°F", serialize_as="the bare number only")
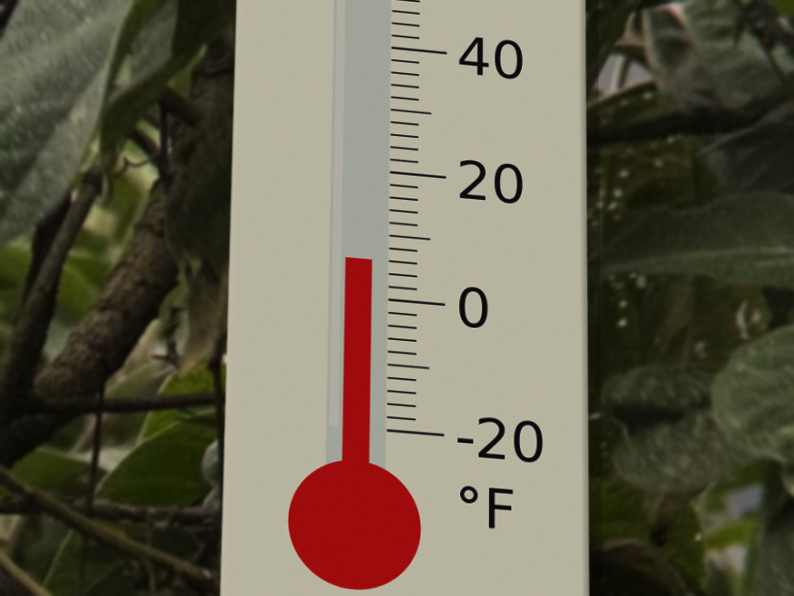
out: 6
